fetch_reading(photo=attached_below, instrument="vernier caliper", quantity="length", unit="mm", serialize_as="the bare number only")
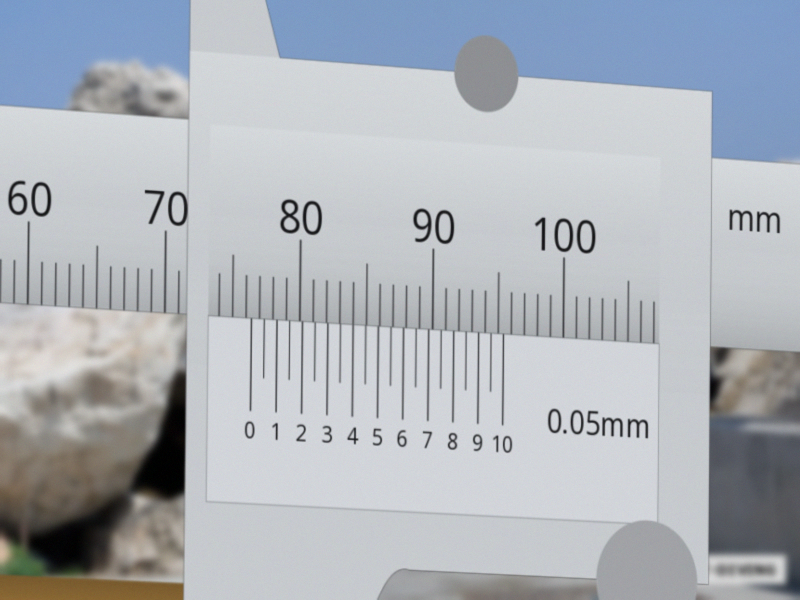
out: 76.4
